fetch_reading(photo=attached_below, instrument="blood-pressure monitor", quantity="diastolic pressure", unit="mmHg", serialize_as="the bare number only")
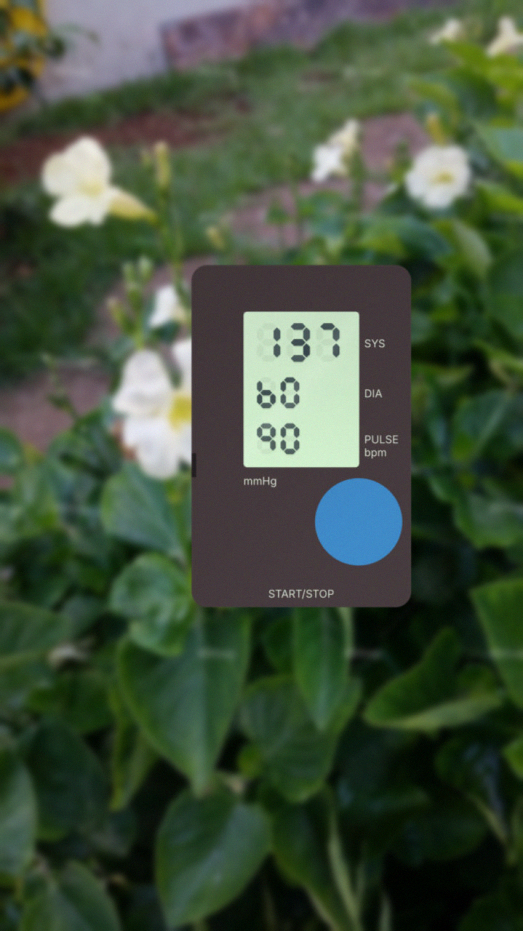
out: 60
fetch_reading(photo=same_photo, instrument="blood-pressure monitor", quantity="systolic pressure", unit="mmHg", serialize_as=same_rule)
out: 137
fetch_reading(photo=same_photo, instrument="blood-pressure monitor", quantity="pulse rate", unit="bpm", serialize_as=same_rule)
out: 90
